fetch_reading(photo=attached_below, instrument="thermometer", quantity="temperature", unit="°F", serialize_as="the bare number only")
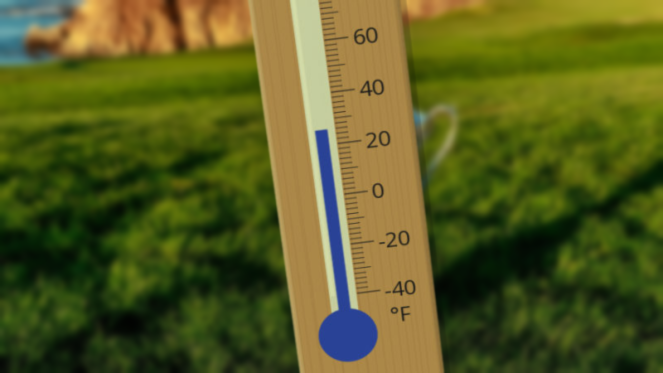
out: 26
